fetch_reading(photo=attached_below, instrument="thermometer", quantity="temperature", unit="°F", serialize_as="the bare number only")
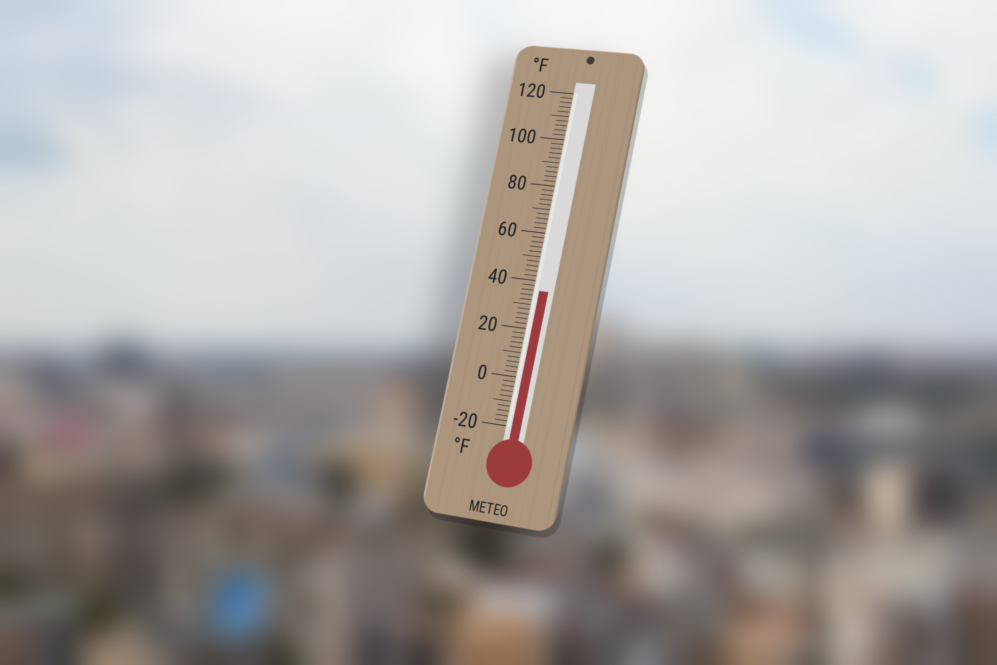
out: 36
